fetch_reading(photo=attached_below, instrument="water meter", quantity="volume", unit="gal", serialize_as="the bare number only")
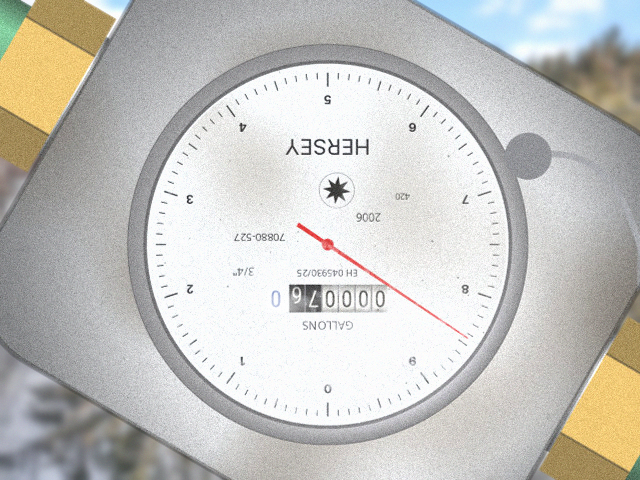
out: 758.4
